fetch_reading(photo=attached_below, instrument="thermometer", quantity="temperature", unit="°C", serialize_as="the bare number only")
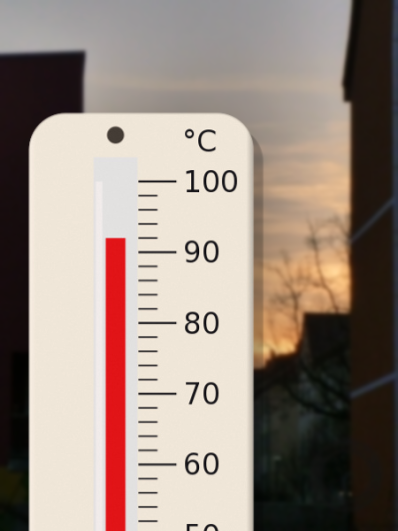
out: 92
